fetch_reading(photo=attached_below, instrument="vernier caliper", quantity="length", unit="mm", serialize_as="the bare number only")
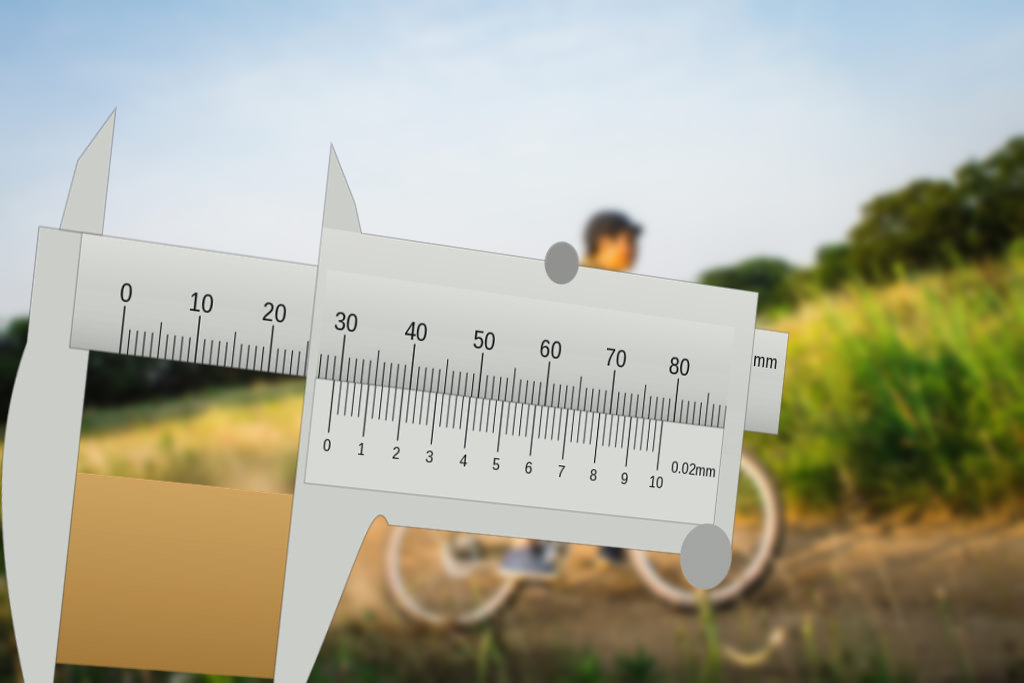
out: 29.2
